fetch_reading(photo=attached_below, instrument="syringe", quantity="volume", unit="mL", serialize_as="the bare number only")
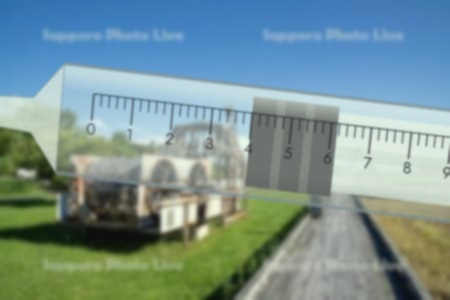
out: 4
